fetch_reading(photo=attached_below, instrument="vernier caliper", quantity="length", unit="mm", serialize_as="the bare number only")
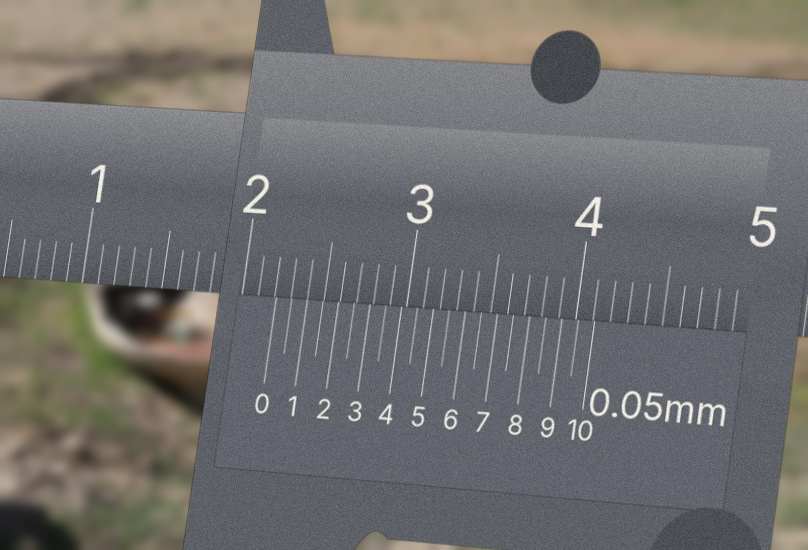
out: 22.1
